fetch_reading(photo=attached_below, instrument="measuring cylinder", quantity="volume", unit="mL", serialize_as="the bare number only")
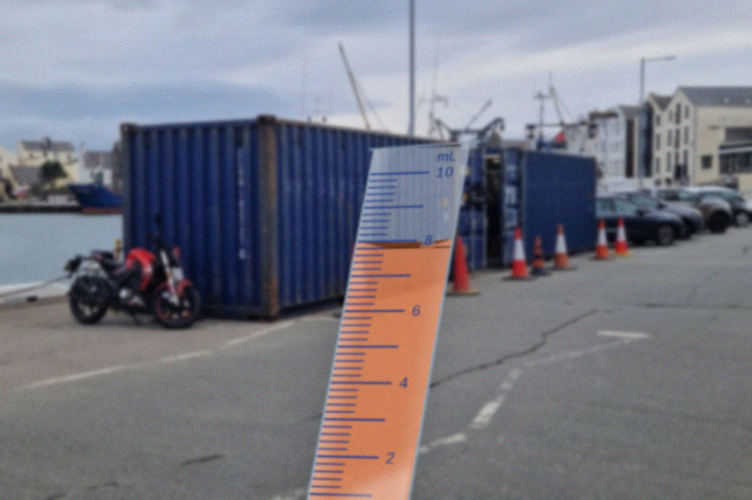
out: 7.8
